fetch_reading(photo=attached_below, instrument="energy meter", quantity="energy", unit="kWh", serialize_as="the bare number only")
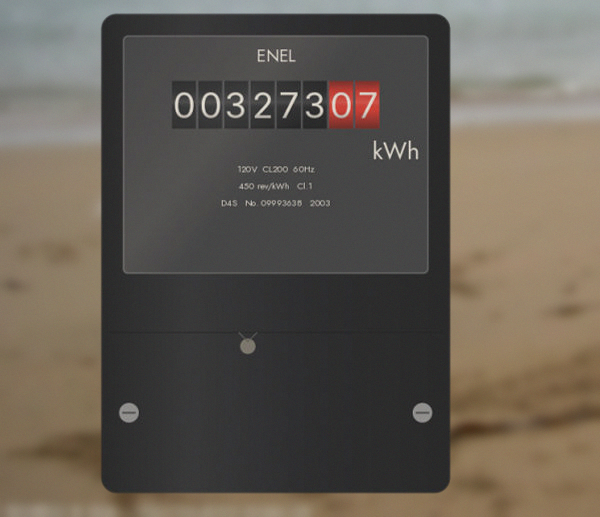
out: 3273.07
